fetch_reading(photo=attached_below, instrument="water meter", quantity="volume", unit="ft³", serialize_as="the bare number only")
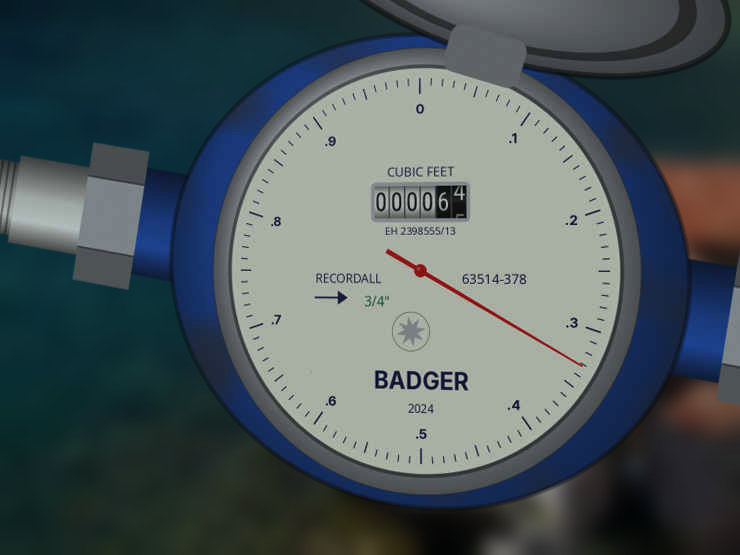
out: 64.33
